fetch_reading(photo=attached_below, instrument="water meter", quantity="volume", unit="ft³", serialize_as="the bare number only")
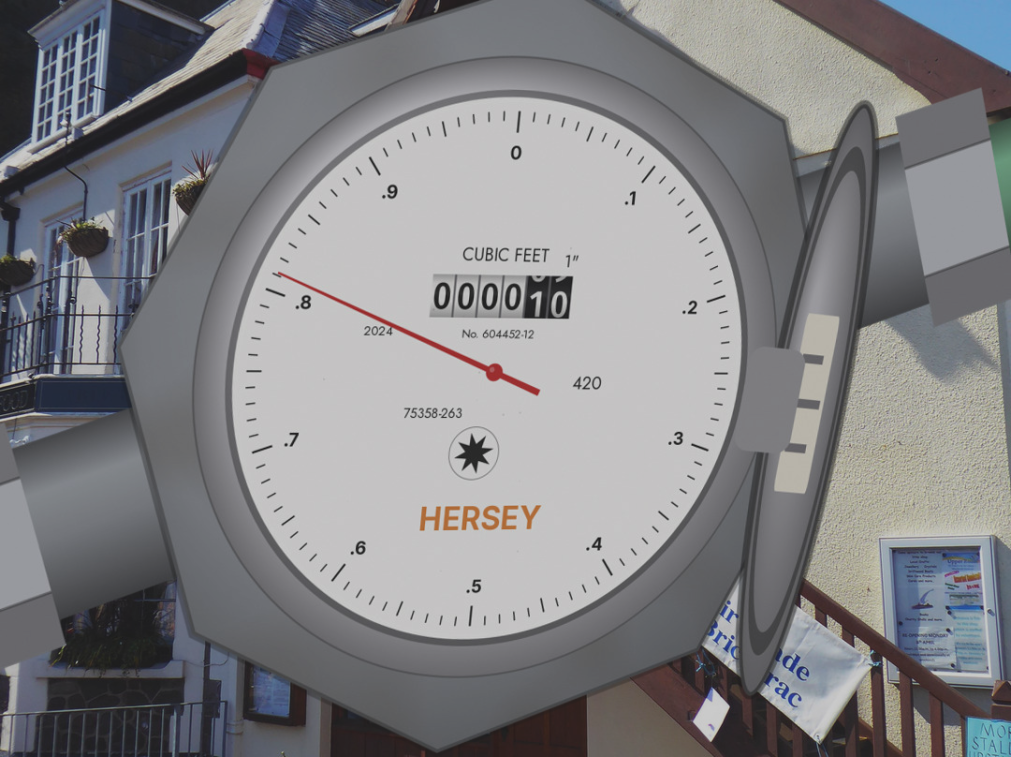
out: 9.81
